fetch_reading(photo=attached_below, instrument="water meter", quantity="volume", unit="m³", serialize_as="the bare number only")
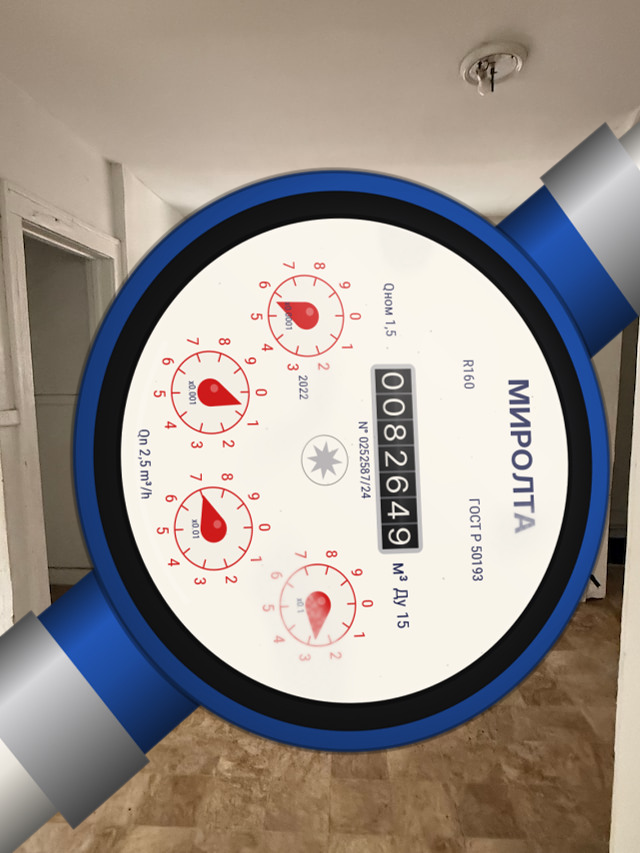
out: 82649.2705
